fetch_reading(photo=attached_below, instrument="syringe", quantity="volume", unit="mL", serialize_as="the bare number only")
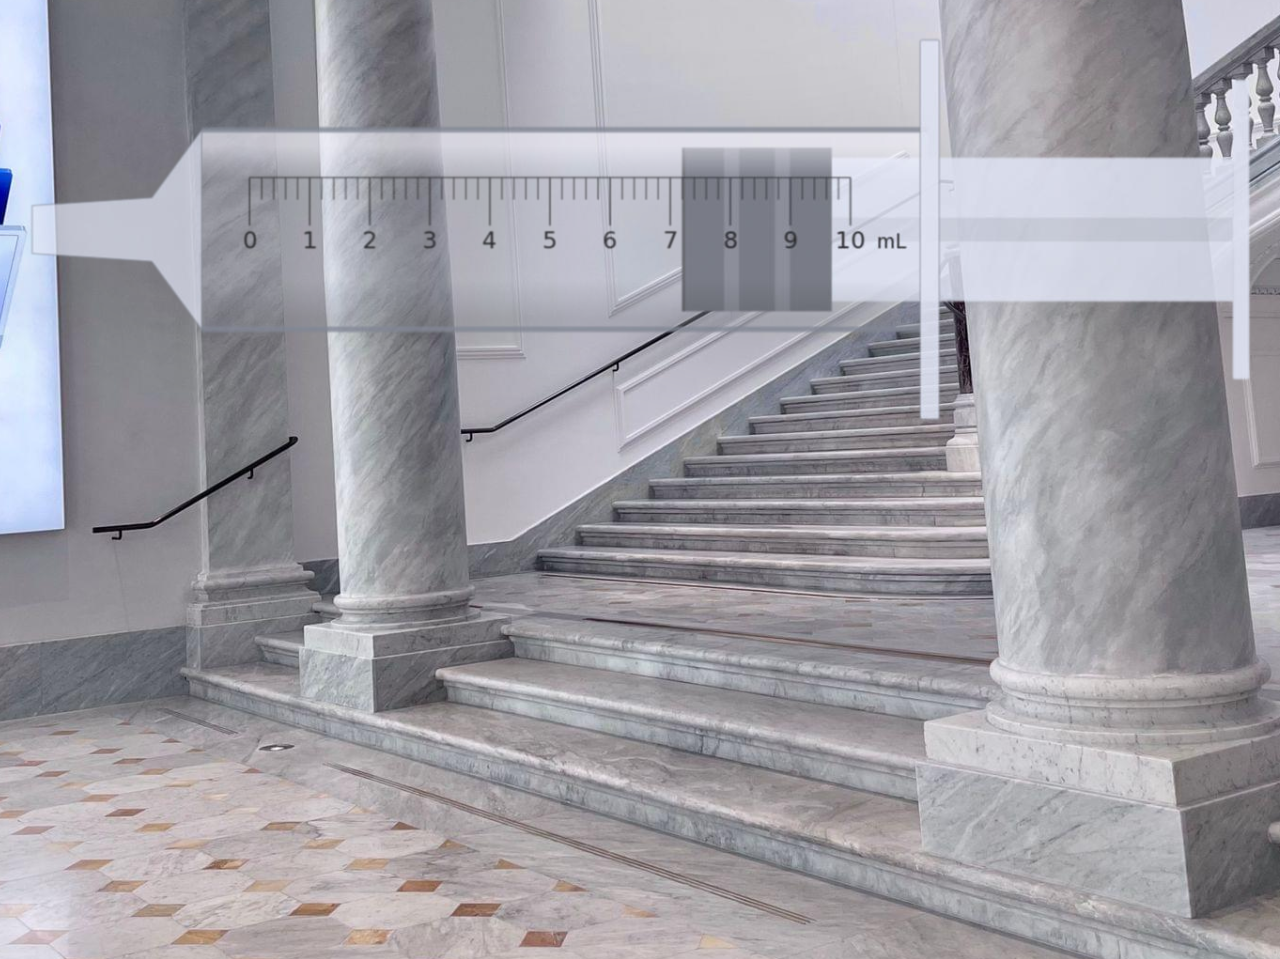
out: 7.2
